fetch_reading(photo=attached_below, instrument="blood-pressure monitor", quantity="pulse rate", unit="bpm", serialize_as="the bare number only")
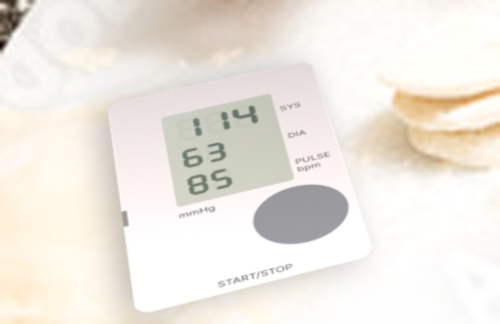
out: 85
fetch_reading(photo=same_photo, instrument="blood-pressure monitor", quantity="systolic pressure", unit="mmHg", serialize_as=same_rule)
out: 114
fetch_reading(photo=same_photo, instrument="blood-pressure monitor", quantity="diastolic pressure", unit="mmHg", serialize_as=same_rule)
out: 63
